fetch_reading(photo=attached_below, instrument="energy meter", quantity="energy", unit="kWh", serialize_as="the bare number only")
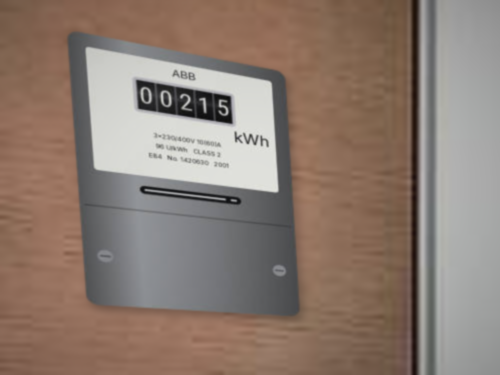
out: 215
